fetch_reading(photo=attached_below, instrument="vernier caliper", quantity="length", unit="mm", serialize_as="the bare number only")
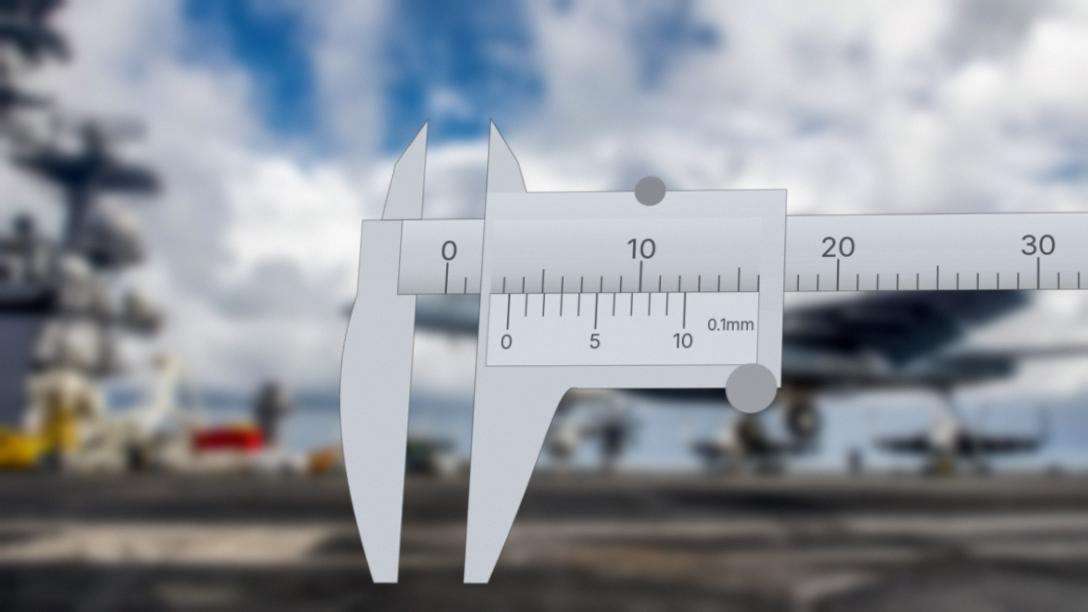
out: 3.3
